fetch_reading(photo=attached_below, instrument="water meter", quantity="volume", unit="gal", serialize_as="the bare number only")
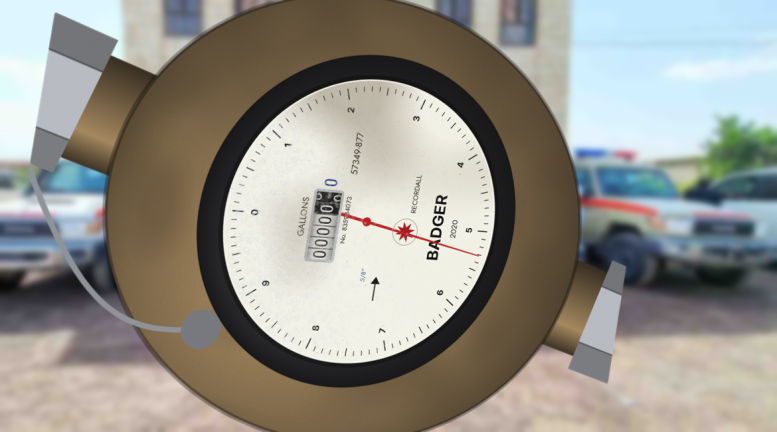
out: 85.3
